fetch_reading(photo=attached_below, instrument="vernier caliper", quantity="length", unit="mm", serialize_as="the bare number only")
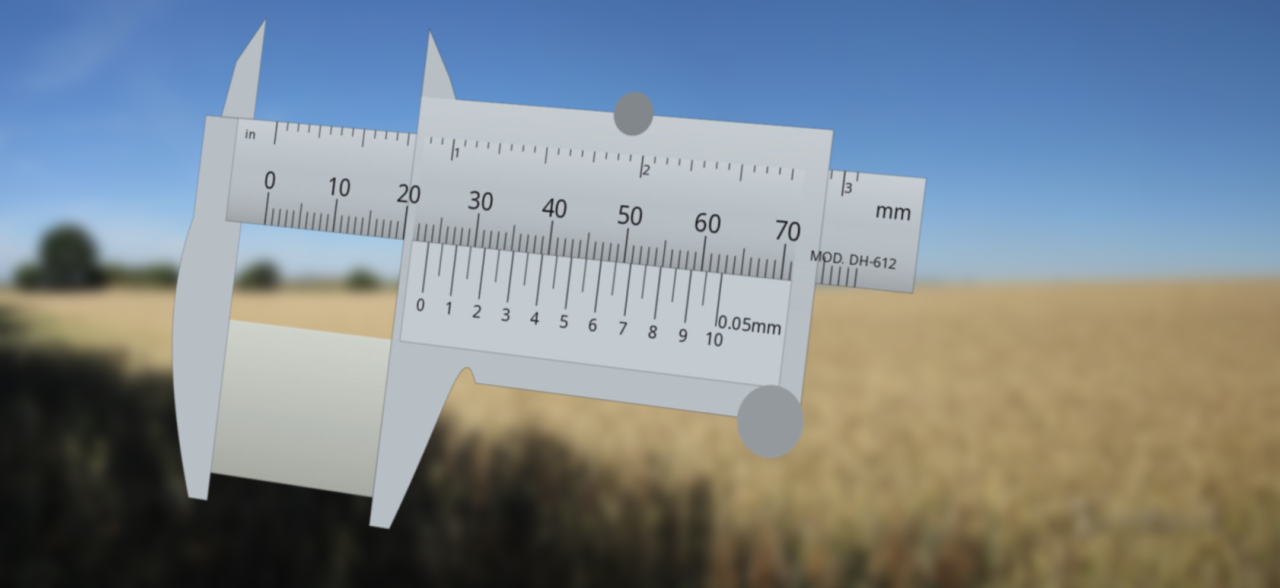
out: 23.6
